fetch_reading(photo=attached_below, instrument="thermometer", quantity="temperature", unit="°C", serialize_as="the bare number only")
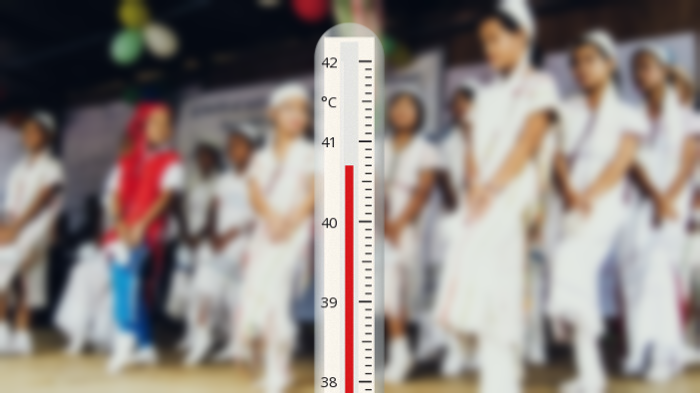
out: 40.7
